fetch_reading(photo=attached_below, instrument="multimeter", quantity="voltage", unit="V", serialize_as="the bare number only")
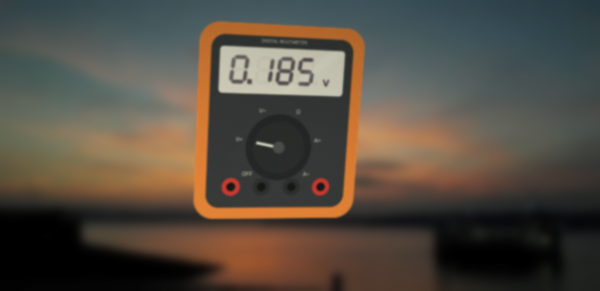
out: 0.185
